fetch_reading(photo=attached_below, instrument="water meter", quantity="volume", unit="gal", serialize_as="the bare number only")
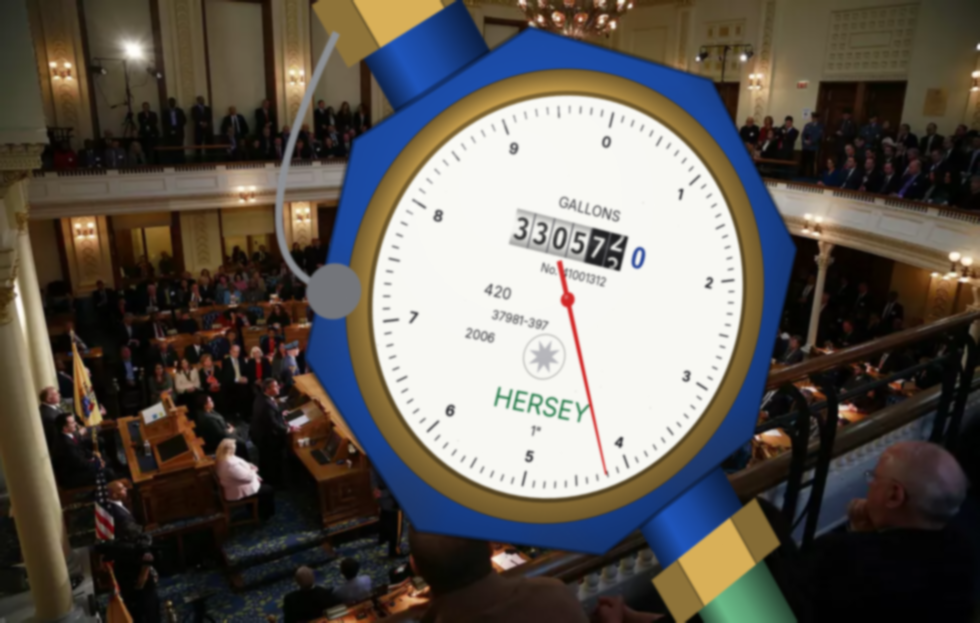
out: 3305724.2
